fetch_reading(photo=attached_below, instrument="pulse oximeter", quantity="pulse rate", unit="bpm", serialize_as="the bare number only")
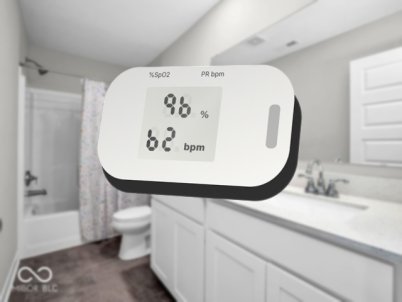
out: 62
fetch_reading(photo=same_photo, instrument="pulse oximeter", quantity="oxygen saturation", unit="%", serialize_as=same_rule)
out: 96
